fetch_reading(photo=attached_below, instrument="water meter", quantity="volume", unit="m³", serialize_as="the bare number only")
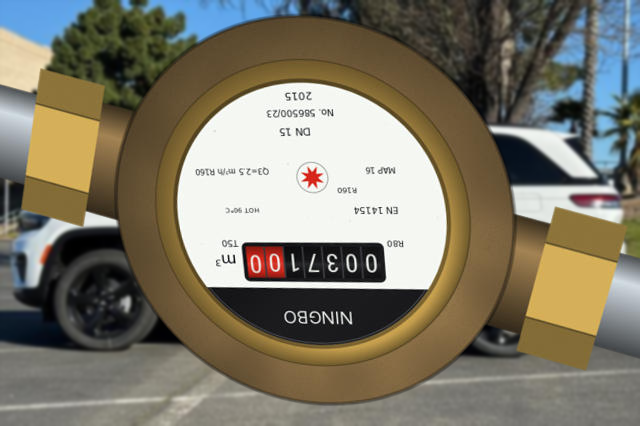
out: 371.00
